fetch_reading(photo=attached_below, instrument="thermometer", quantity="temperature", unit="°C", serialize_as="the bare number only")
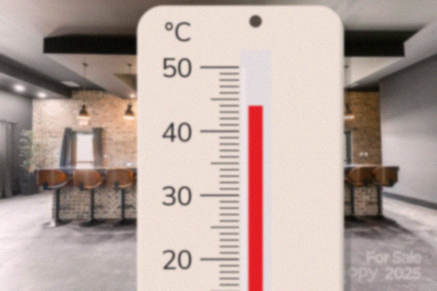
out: 44
